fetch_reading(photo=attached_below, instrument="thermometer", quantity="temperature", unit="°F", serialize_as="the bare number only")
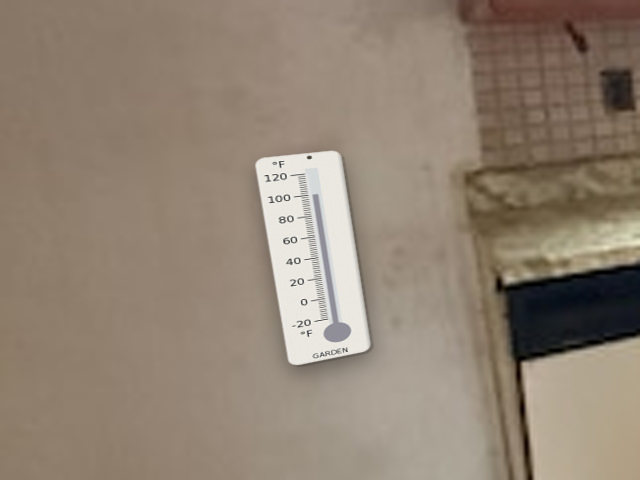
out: 100
